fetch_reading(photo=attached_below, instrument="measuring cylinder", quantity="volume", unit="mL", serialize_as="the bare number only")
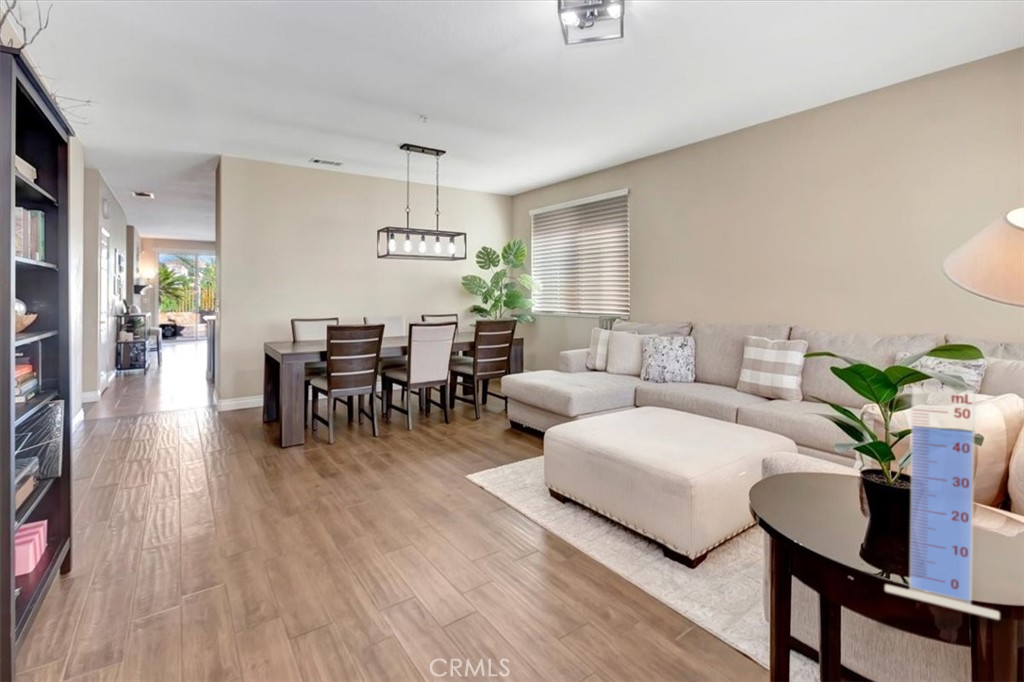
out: 45
